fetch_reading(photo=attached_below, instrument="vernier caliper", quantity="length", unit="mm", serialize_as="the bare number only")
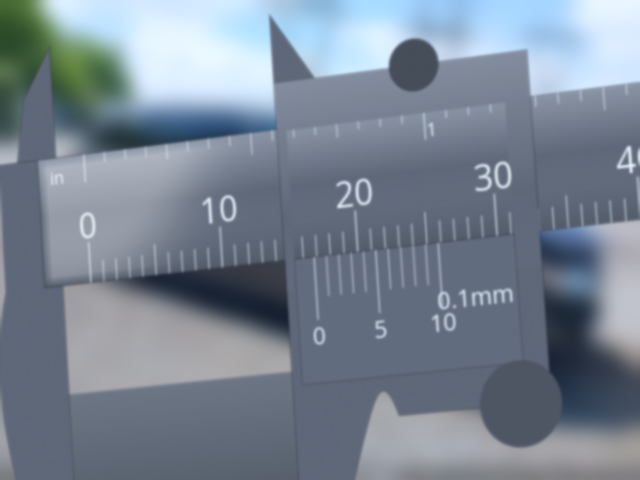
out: 16.8
